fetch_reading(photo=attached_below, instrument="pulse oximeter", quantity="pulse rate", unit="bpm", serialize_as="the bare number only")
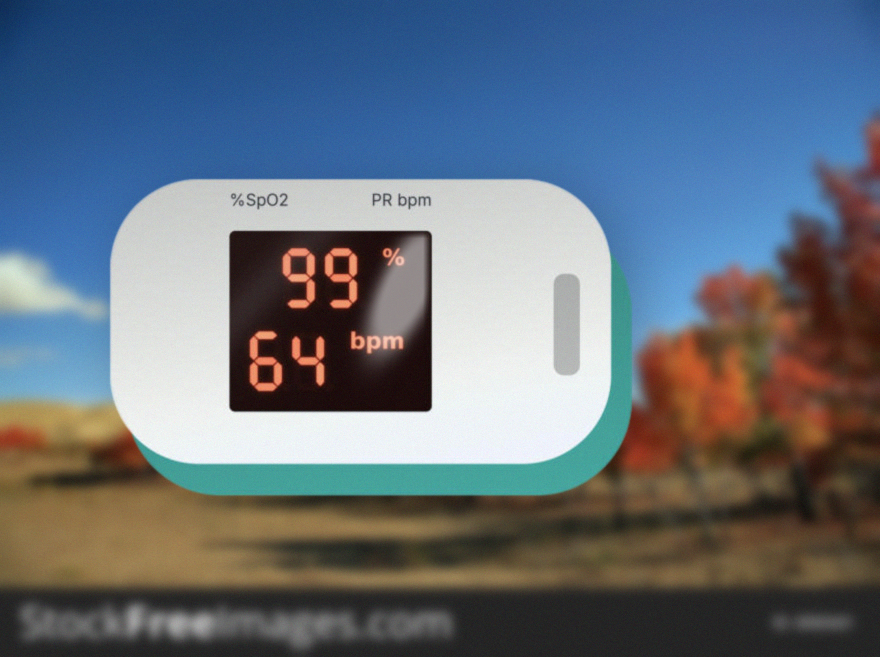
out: 64
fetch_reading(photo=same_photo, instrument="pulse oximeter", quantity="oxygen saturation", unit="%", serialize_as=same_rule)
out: 99
